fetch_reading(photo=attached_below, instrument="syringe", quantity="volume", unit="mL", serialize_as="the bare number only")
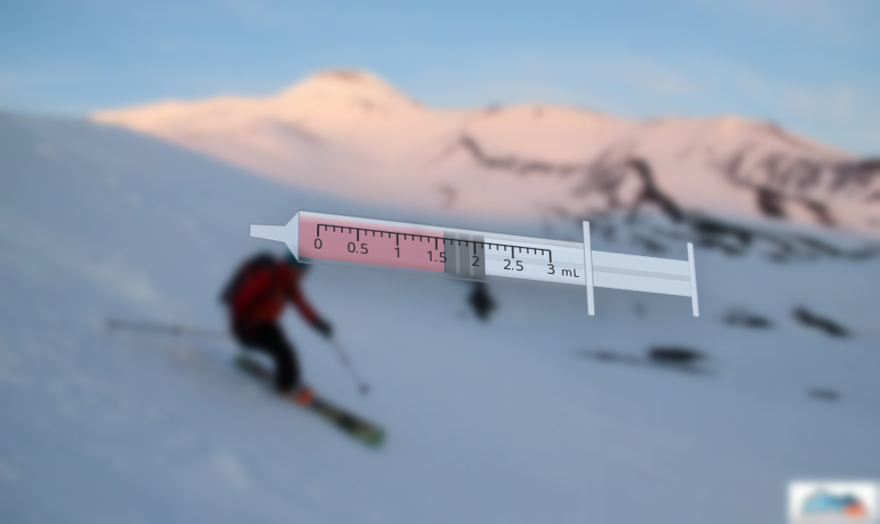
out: 1.6
